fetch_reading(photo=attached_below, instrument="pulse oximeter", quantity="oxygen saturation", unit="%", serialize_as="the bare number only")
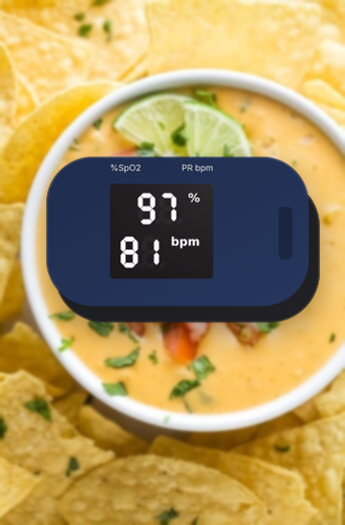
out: 97
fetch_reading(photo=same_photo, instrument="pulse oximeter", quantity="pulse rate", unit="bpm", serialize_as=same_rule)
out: 81
